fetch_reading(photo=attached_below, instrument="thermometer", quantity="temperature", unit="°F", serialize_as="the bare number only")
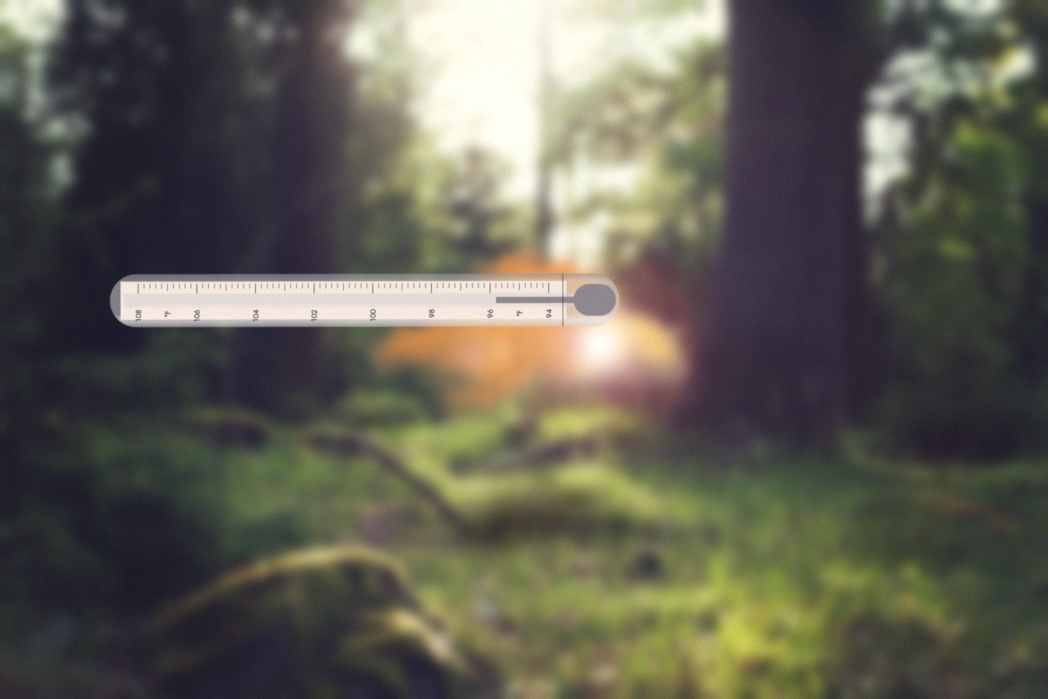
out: 95.8
